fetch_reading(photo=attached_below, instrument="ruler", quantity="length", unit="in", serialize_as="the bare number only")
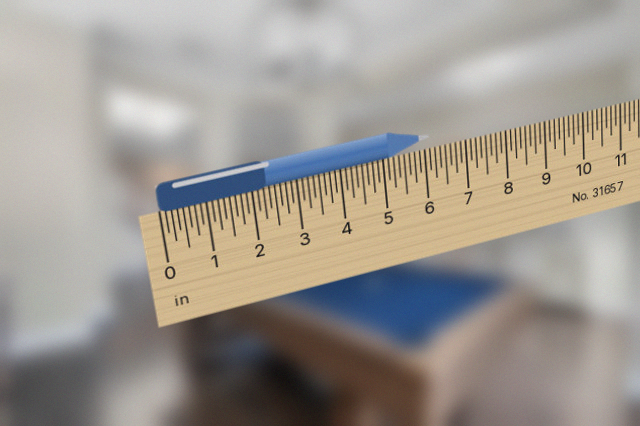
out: 6.125
